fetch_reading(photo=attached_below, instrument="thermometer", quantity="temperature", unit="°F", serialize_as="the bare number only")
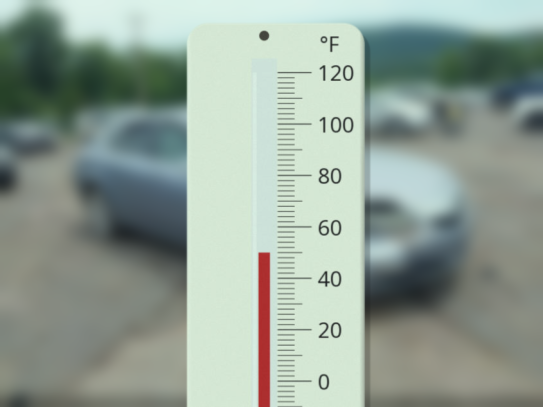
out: 50
